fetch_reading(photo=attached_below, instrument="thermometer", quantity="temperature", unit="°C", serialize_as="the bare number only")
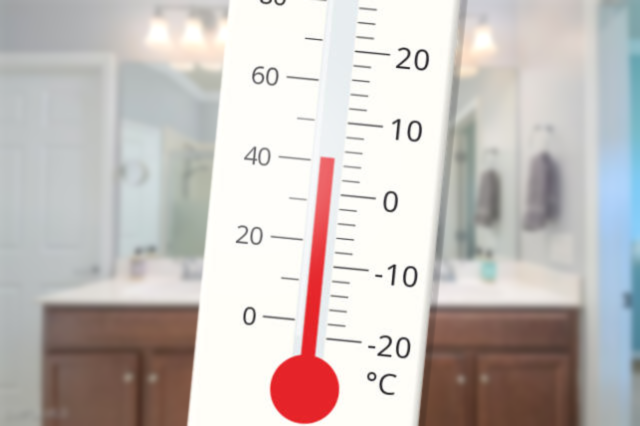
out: 5
